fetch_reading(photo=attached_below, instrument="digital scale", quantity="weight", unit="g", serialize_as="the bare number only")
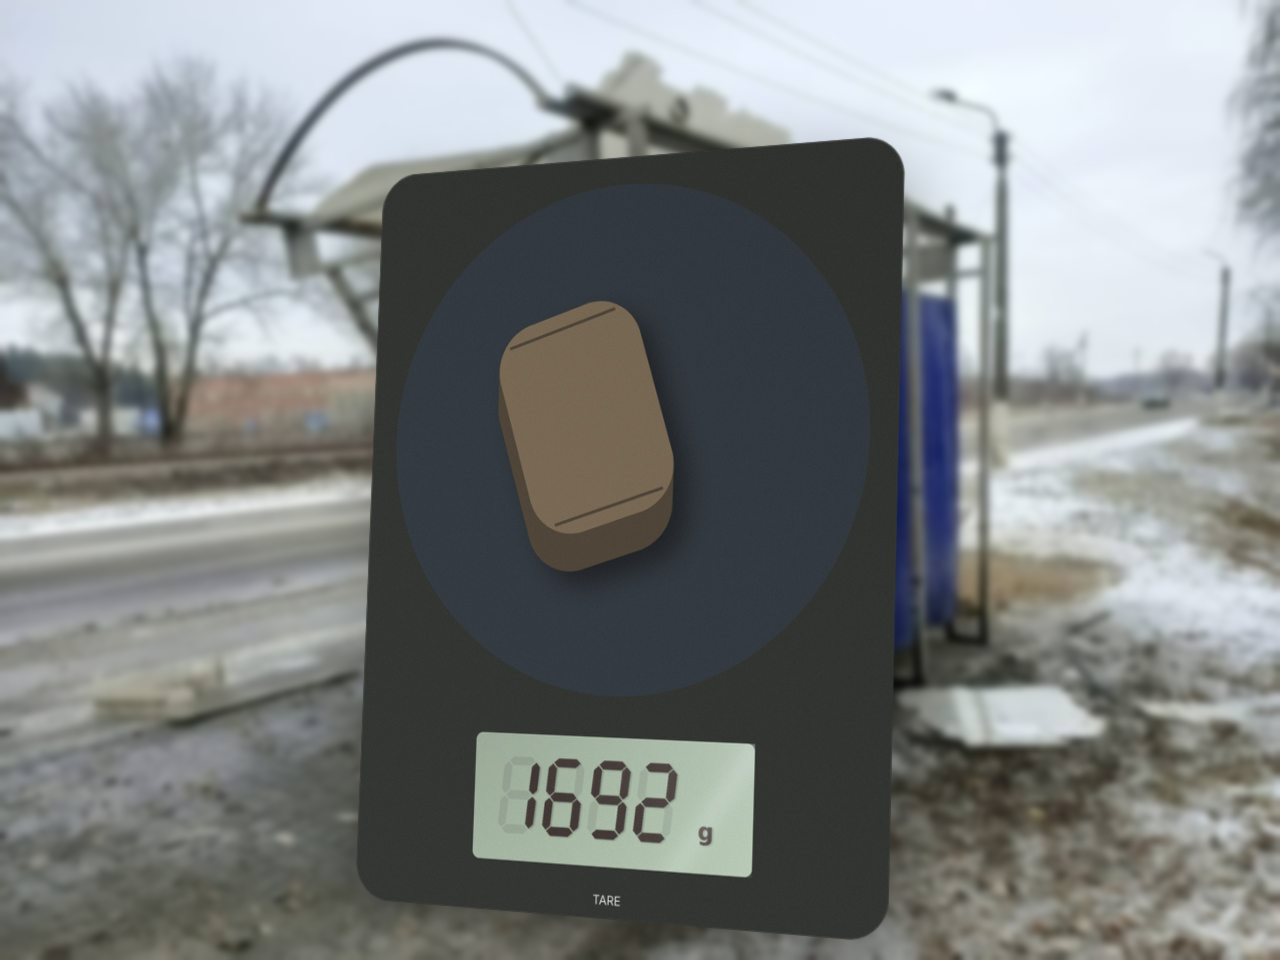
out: 1692
